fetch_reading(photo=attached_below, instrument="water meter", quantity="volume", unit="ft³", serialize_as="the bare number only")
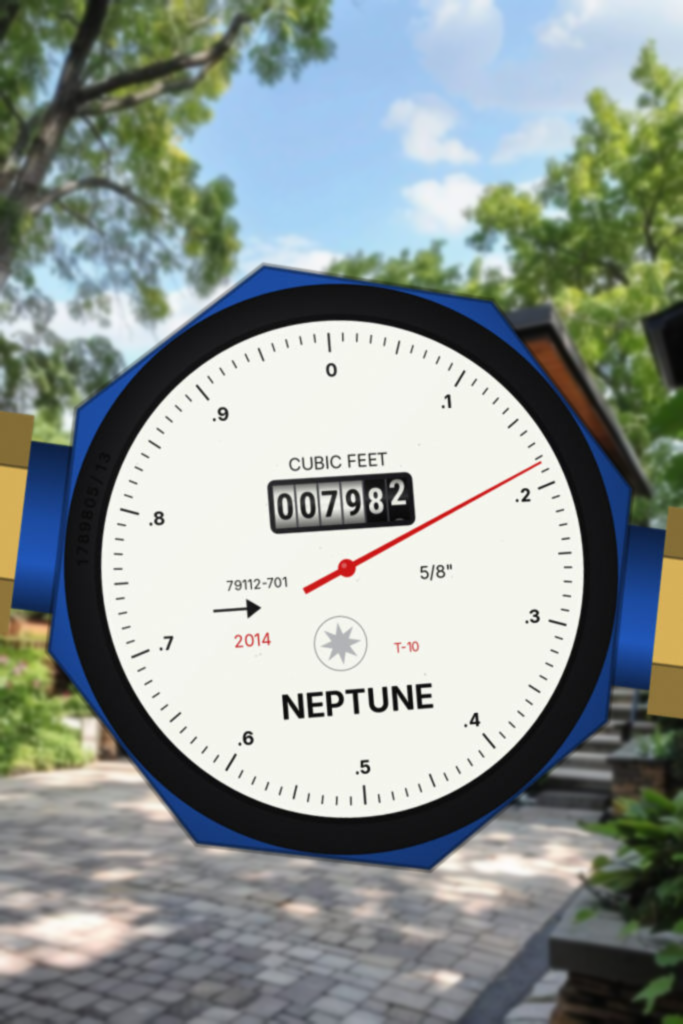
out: 7982.18
